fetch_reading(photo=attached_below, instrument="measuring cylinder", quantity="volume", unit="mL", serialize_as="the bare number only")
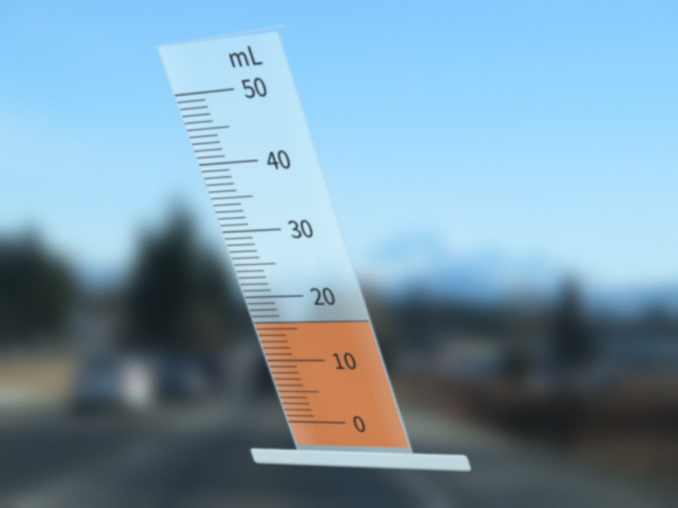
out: 16
